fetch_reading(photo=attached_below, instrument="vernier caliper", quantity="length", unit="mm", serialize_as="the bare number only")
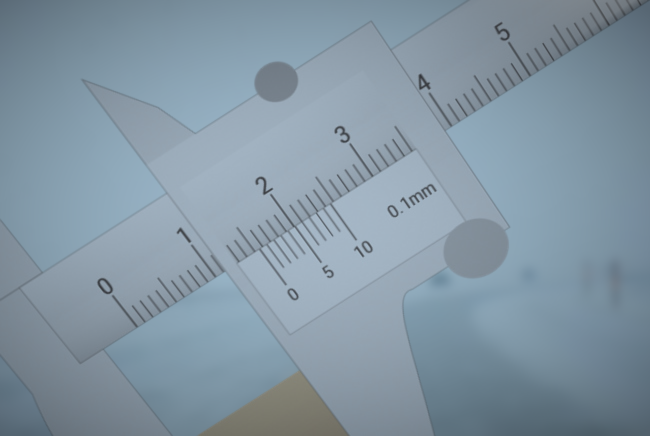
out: 15.6
